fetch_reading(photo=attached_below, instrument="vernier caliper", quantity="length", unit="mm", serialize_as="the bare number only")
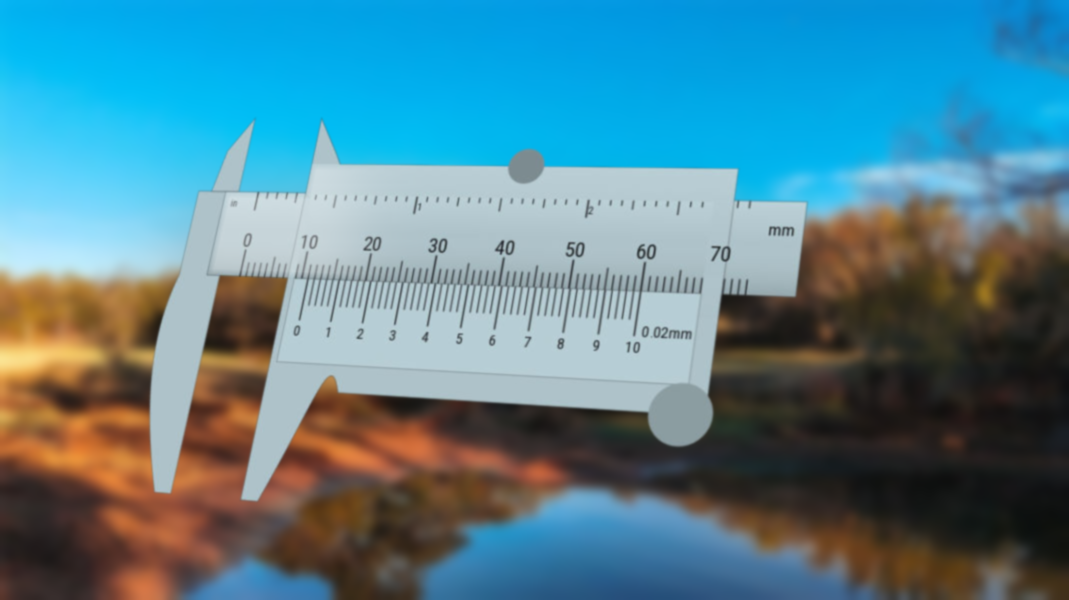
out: 11.0
